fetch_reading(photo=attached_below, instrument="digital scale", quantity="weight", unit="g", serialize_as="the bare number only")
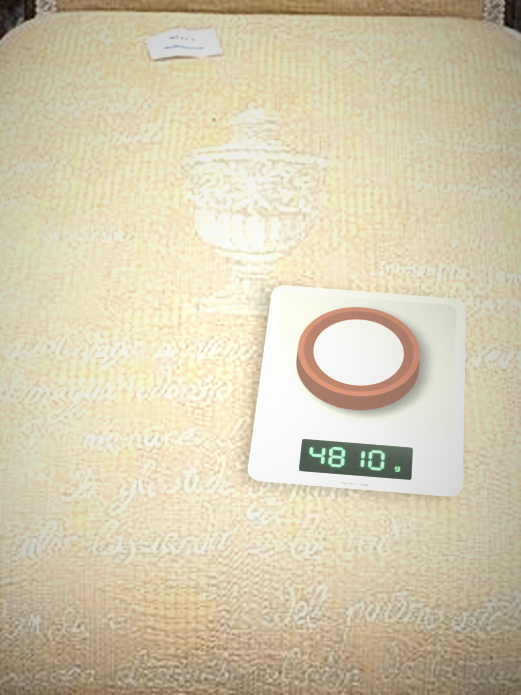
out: 4810
